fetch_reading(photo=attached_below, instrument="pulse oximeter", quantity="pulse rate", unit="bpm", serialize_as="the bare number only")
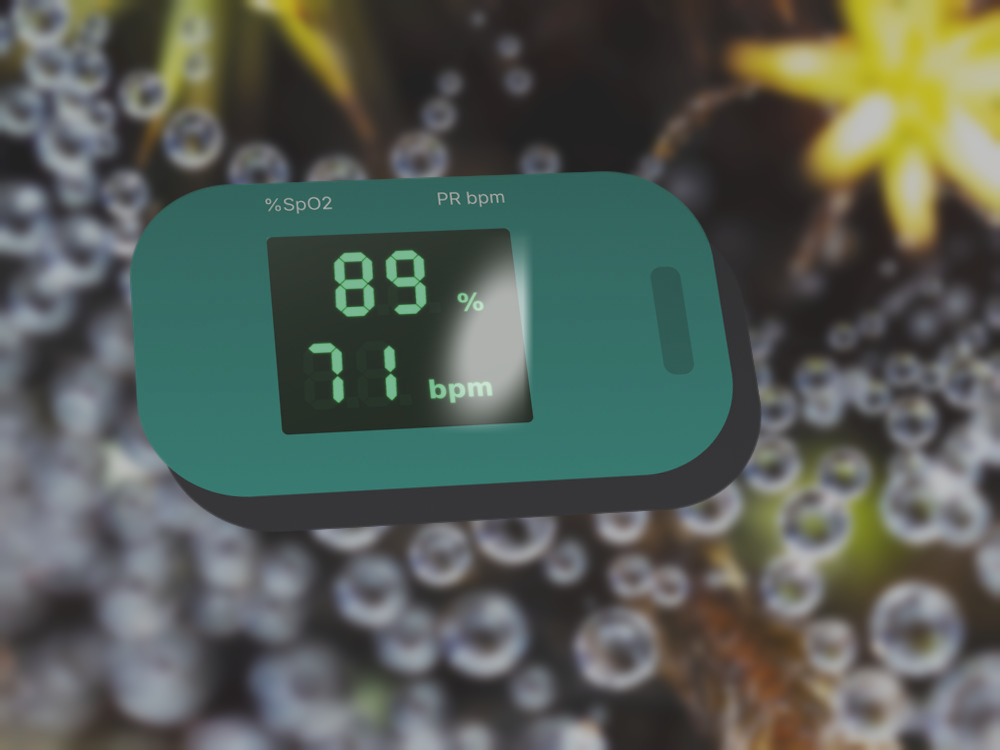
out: 71
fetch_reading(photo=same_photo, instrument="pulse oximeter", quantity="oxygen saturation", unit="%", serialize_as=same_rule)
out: 89
